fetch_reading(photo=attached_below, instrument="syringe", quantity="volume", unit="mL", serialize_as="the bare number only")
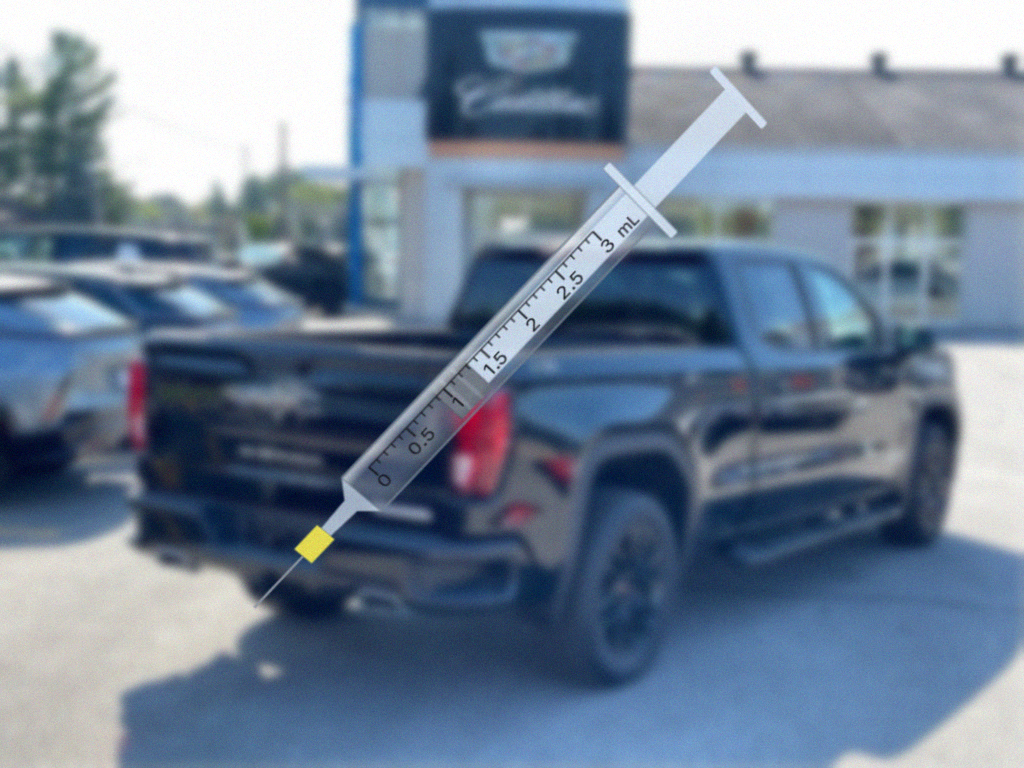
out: 0.9
